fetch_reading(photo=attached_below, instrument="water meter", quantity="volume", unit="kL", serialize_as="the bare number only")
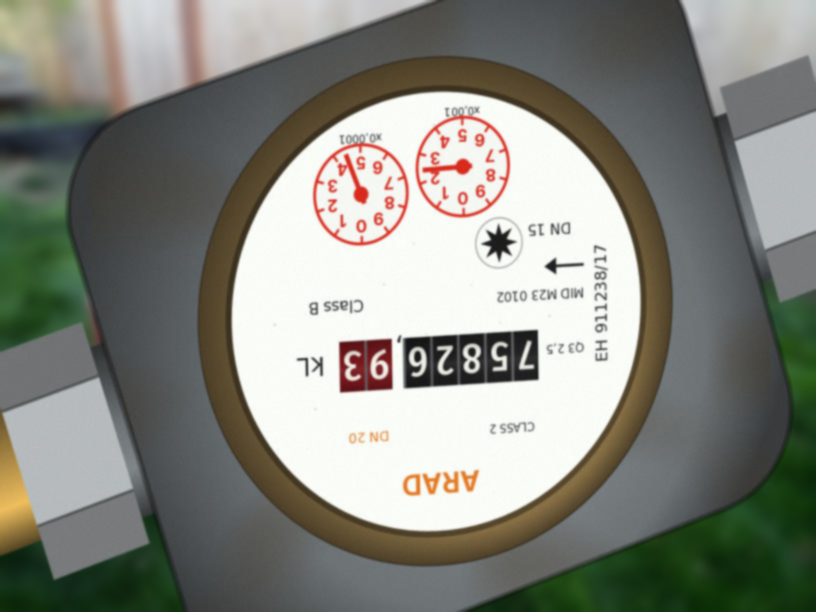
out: 75826.9324
